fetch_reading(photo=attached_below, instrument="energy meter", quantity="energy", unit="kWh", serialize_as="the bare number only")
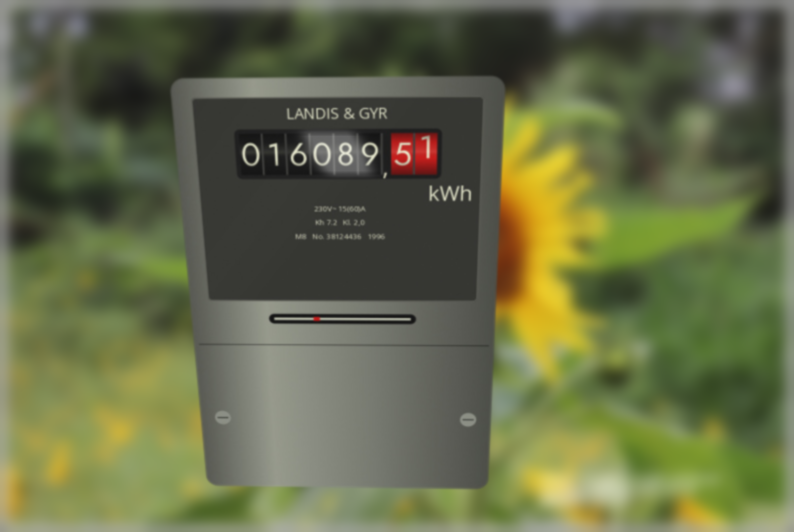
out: 16089.51
